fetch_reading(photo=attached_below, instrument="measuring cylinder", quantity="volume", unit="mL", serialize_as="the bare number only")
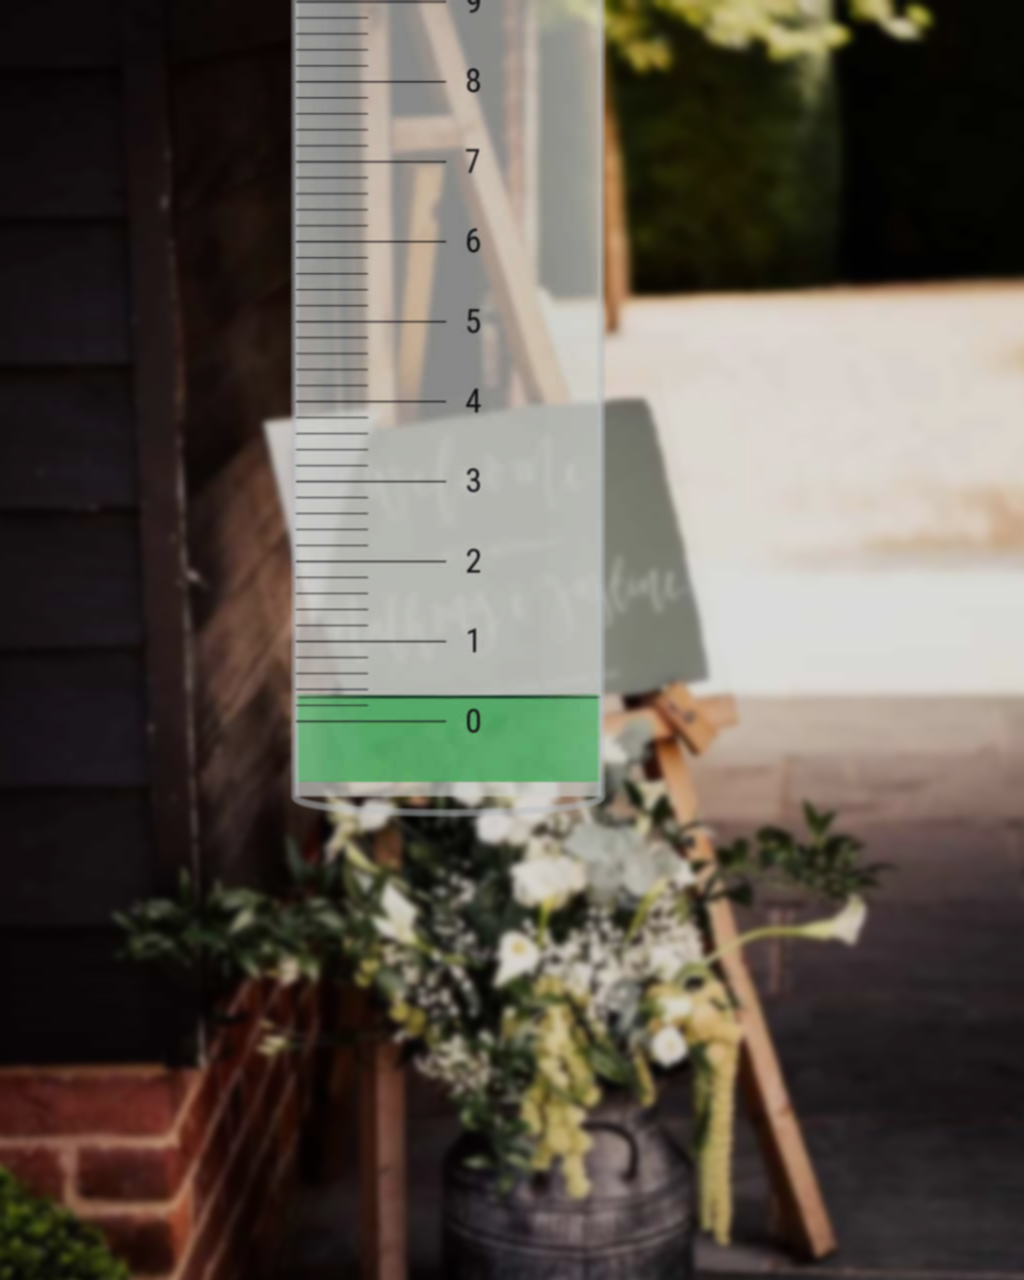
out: 0.3
